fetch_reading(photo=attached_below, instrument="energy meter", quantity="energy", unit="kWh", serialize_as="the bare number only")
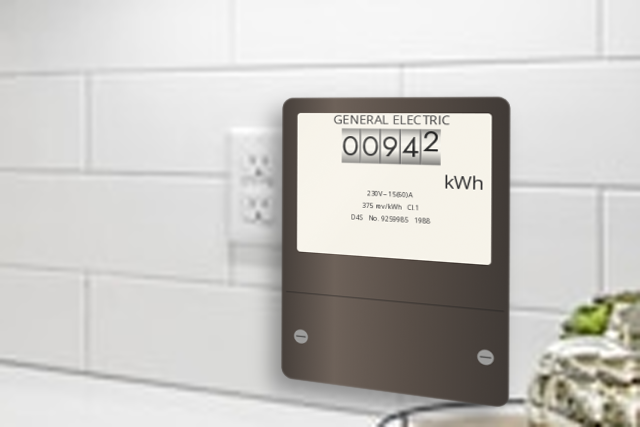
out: 942
